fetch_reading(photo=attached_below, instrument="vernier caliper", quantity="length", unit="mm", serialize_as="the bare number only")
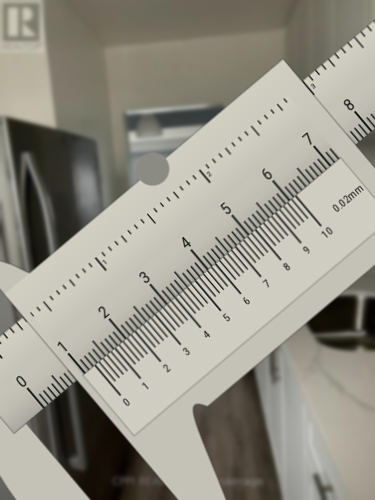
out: 12.4
